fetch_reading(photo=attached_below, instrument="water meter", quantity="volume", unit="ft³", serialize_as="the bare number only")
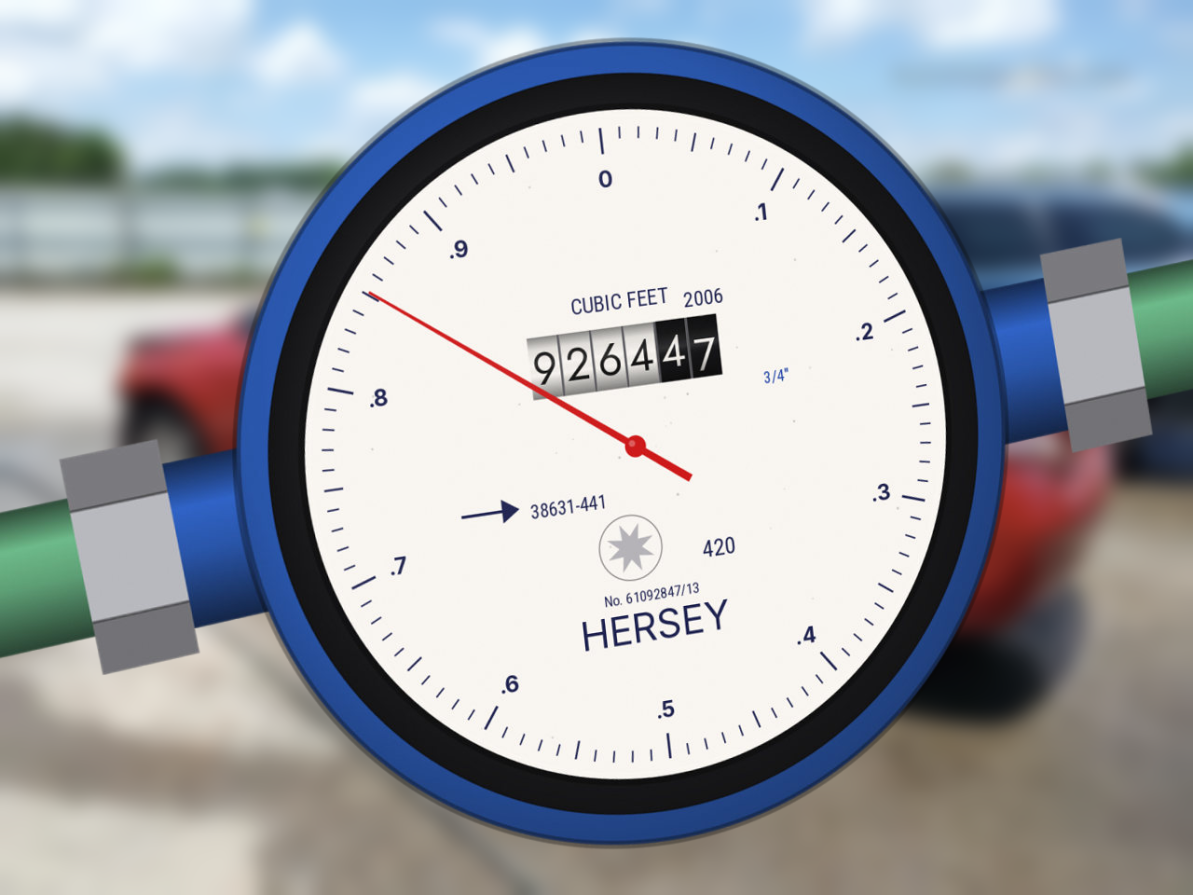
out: 926446.85
